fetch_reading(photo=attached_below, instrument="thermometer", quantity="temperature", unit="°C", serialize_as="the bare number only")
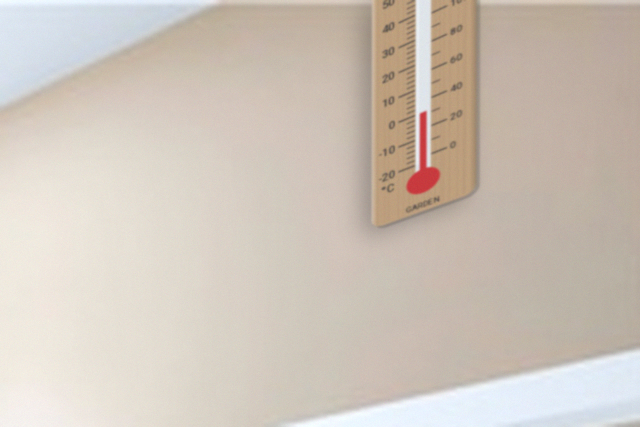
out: 0
